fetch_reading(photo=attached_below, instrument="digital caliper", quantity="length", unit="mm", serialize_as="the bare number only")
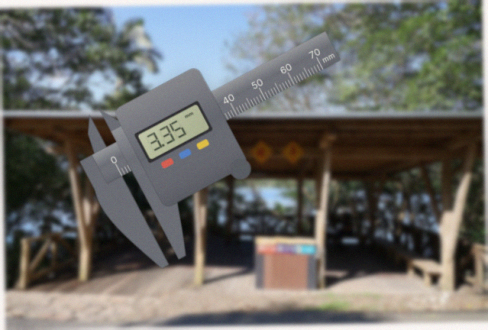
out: 3.35
